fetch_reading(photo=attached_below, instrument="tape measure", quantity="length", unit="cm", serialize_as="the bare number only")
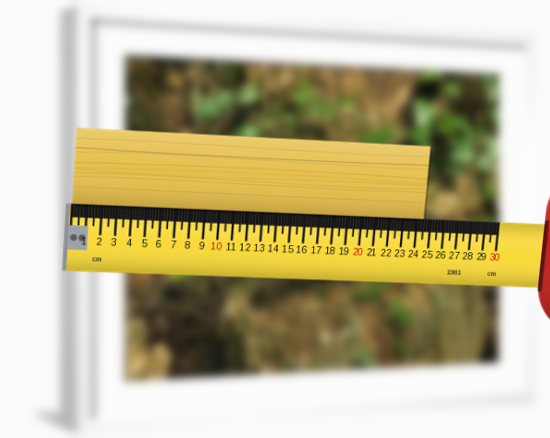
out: 24.5
